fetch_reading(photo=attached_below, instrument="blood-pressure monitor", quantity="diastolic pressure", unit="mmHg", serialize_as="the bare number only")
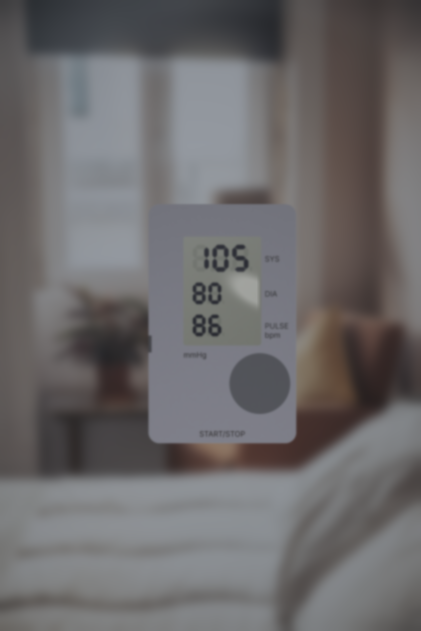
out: 80
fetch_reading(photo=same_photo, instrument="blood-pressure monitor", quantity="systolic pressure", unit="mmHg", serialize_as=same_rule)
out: 105
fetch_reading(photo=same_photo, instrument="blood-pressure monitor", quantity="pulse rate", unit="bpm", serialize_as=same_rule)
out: 86
